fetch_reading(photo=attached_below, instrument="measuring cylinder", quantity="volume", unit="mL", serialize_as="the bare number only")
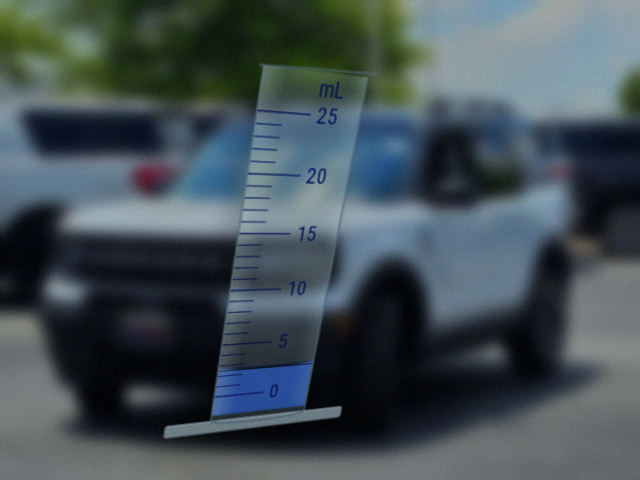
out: 2.5
